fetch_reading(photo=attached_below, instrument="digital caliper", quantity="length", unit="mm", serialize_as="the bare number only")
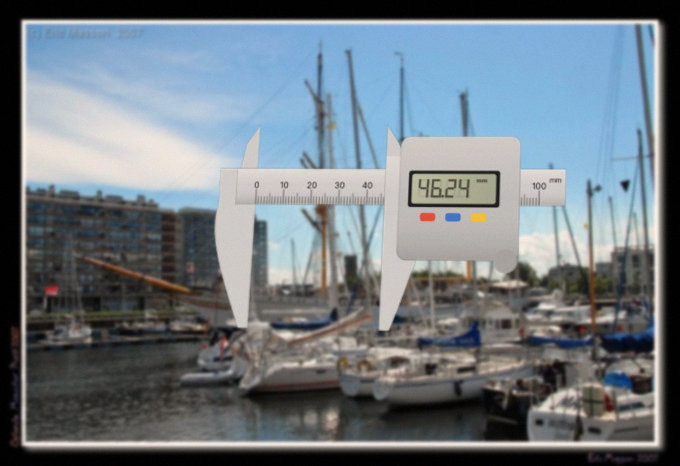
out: 46.24
